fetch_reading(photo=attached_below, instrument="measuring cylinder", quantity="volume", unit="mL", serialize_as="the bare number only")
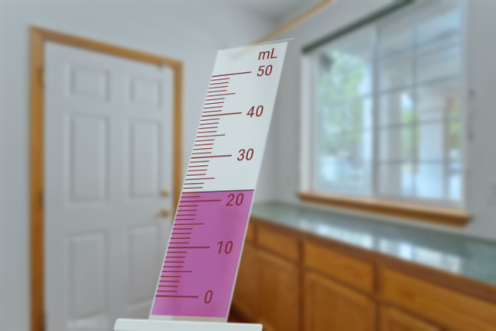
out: 22
